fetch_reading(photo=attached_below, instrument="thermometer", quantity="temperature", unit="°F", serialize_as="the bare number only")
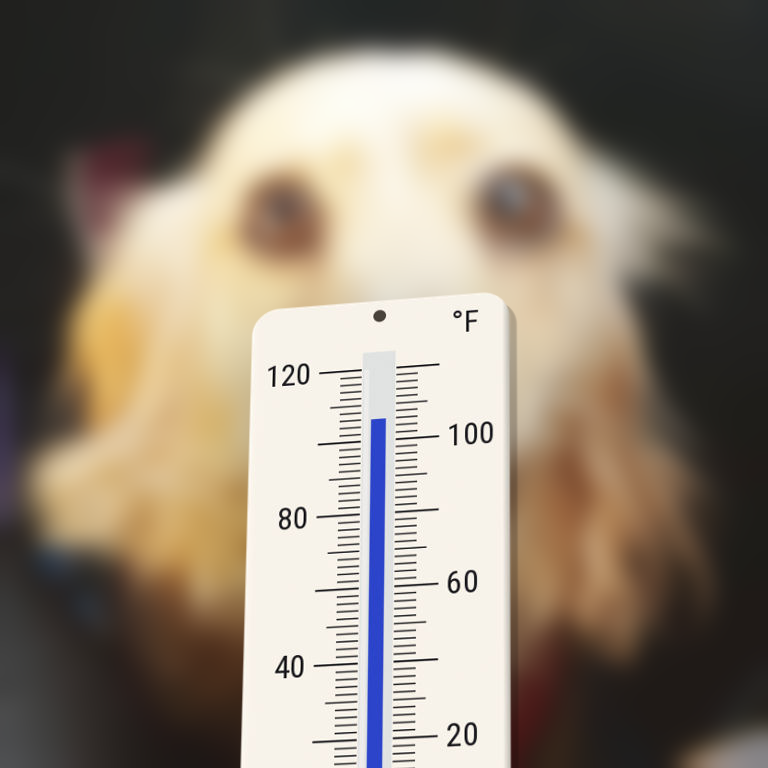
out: 106
